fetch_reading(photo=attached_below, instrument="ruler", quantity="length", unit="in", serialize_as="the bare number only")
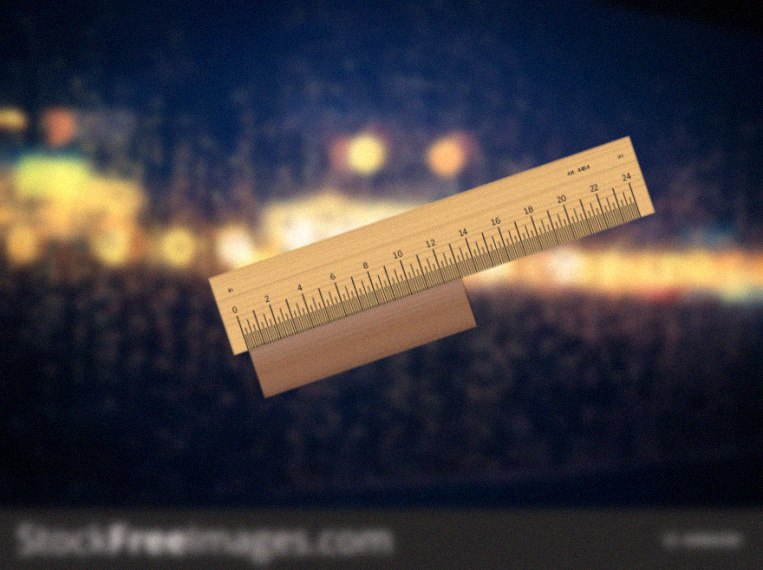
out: 13
